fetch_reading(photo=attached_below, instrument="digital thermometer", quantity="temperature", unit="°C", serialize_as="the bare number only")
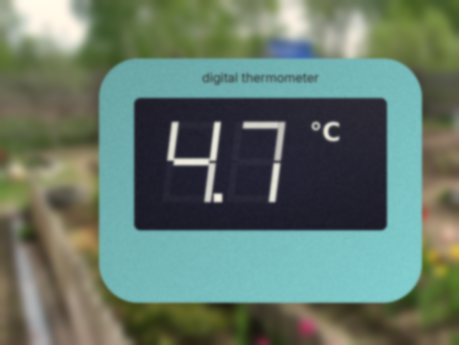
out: 4.7
